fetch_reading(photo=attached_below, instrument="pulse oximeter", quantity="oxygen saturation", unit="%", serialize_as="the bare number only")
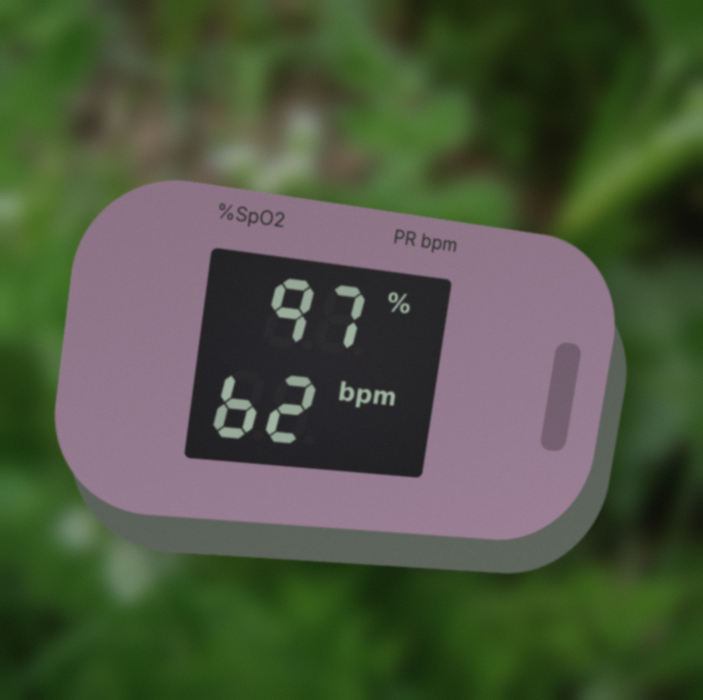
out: 97
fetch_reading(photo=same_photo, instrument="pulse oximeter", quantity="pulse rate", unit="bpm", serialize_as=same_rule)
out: 62
